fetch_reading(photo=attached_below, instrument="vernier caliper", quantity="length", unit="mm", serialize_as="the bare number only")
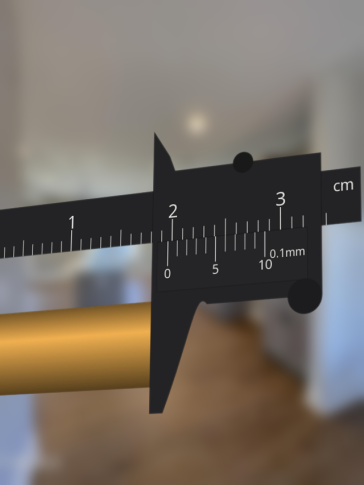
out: 19.6
